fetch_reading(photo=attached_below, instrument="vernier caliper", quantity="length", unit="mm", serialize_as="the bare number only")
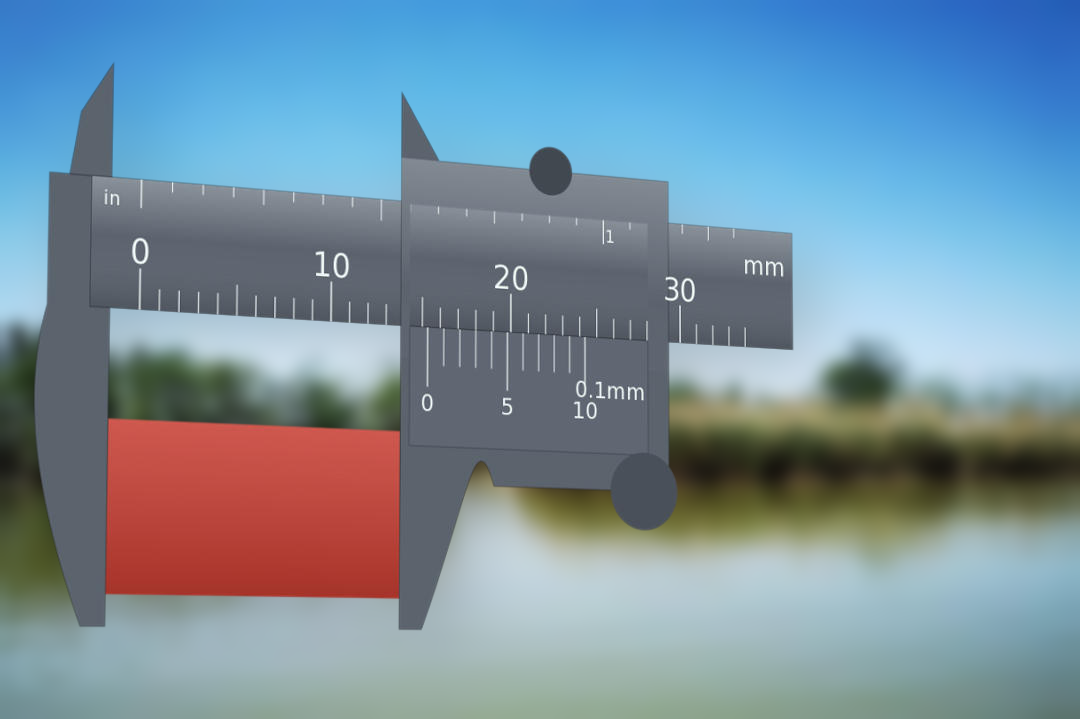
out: 15.3
